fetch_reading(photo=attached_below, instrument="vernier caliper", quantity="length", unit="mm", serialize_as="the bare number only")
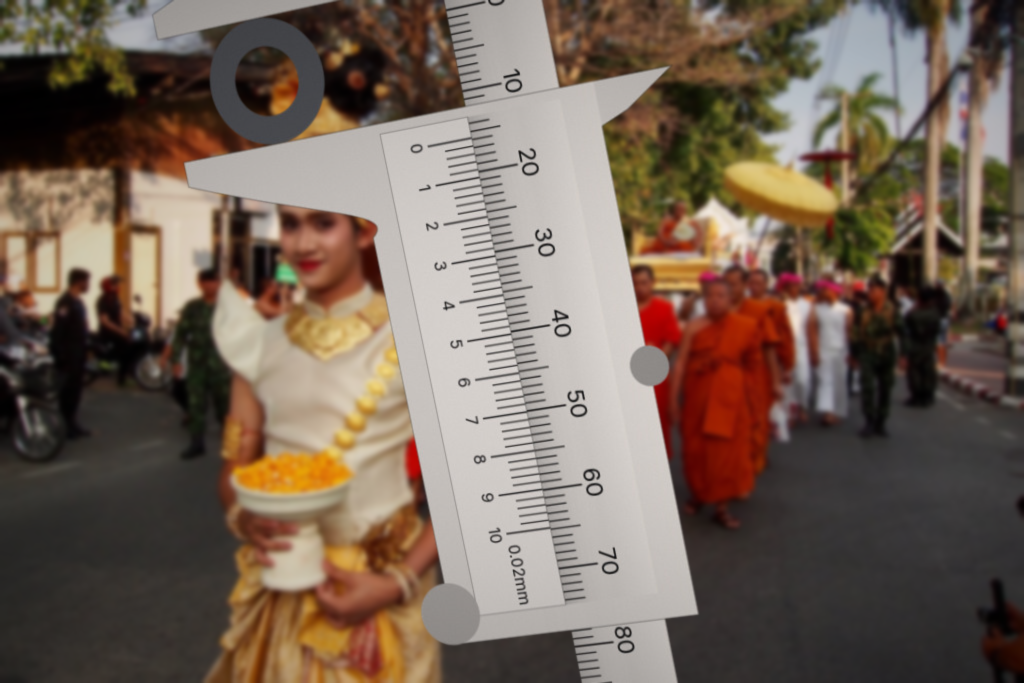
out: 15.8
